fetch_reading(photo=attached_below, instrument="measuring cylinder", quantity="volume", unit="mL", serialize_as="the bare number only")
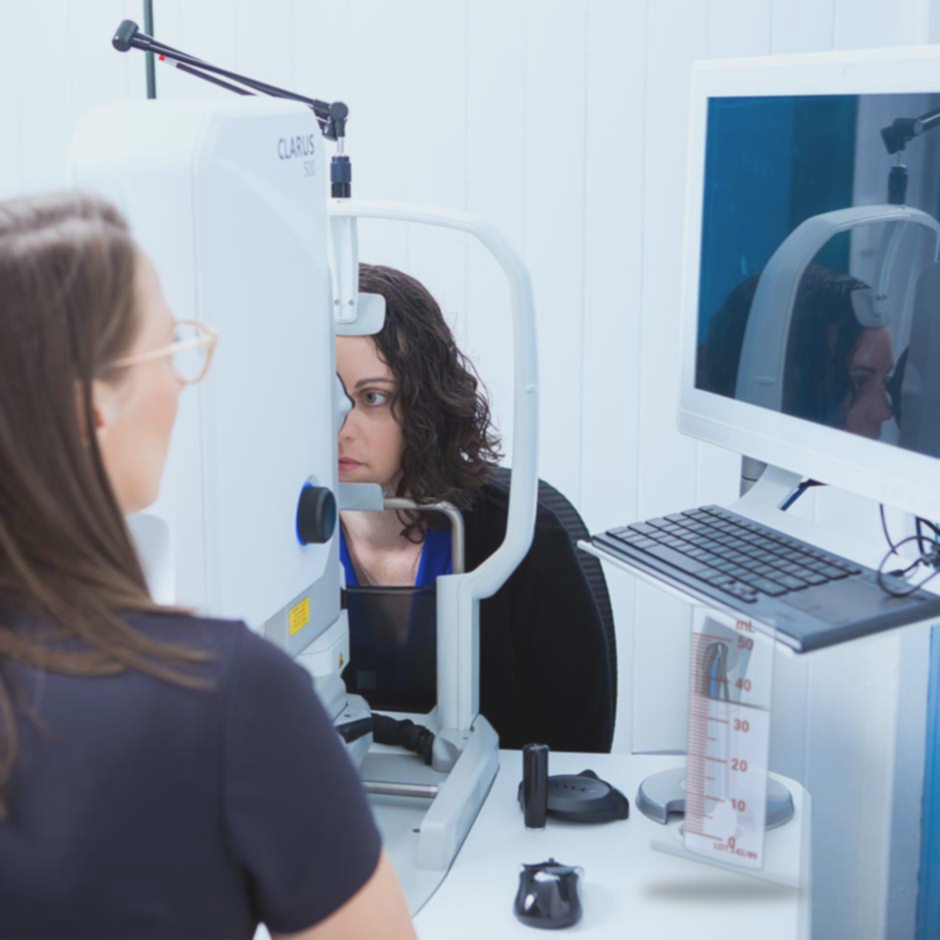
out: 35
